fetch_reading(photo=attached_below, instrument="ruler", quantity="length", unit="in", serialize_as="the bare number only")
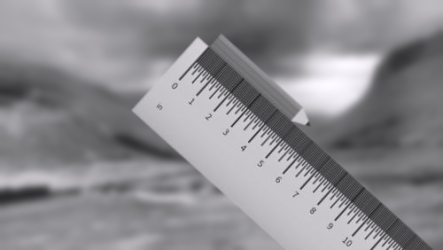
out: 5.5
